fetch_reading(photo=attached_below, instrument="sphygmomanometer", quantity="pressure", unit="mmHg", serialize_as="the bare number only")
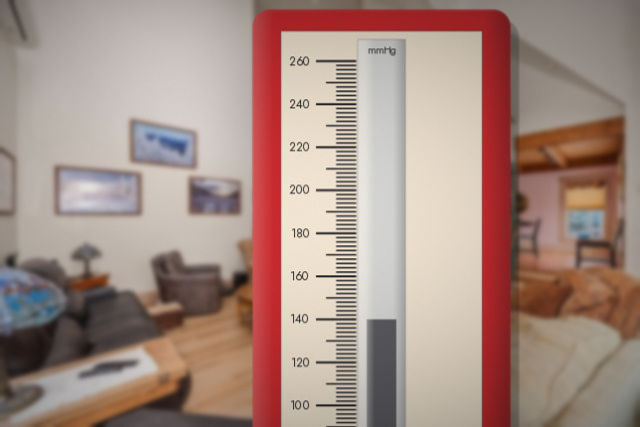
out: 140
